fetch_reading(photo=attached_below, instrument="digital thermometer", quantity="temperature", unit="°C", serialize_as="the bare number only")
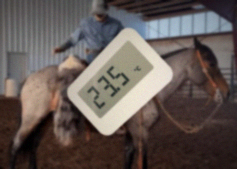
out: 23.5
